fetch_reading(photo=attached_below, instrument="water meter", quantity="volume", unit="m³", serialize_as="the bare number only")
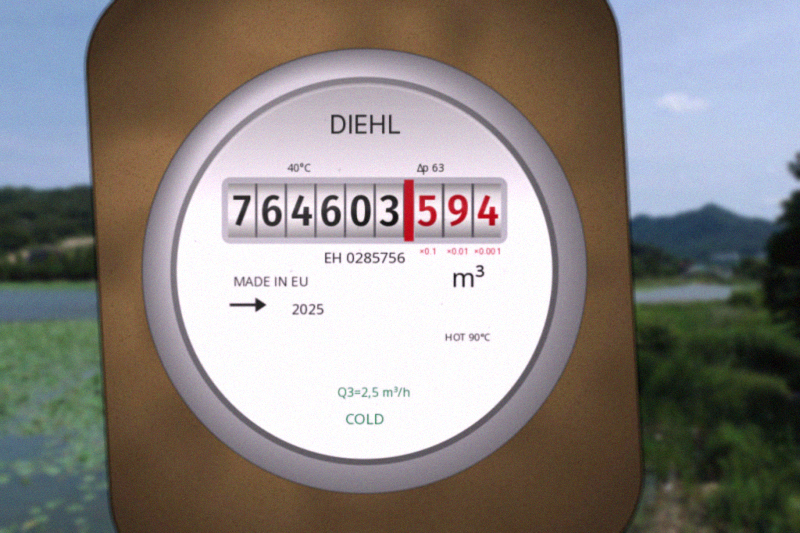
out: 764603.594
